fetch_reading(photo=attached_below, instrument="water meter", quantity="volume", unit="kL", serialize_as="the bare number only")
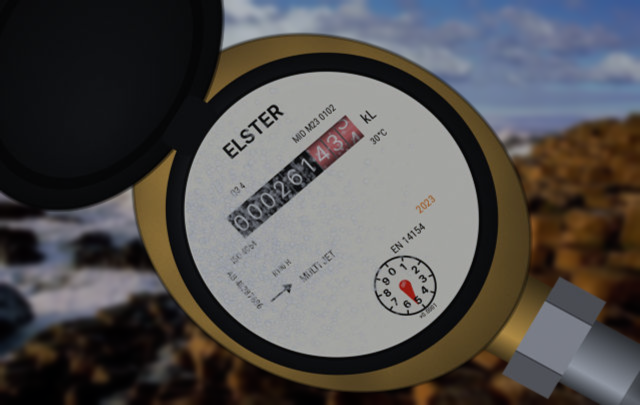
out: 261.4335
